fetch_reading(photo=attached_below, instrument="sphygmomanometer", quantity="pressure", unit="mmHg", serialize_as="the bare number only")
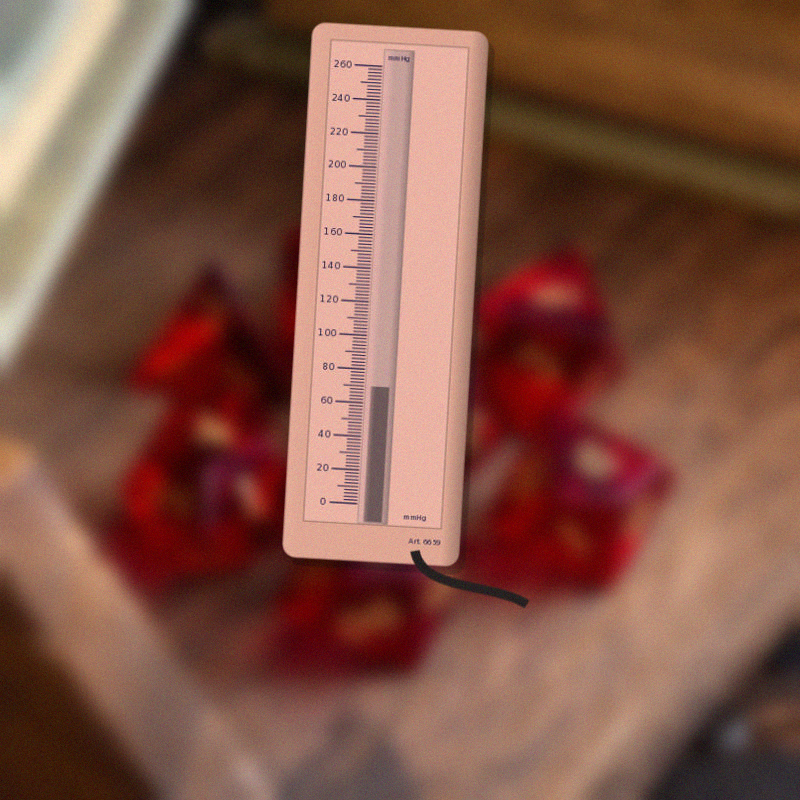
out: 70
